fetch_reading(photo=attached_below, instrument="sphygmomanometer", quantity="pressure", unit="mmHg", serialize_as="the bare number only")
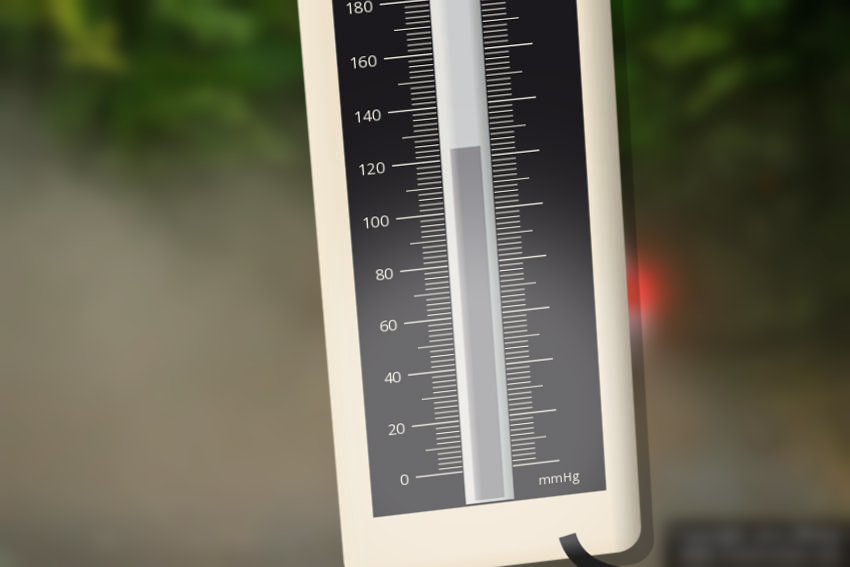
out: 124
